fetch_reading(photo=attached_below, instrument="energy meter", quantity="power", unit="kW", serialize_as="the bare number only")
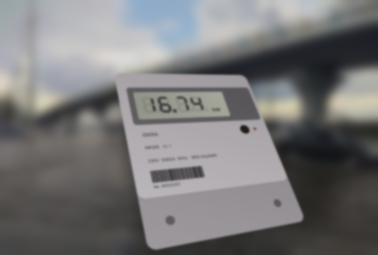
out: 16.74
